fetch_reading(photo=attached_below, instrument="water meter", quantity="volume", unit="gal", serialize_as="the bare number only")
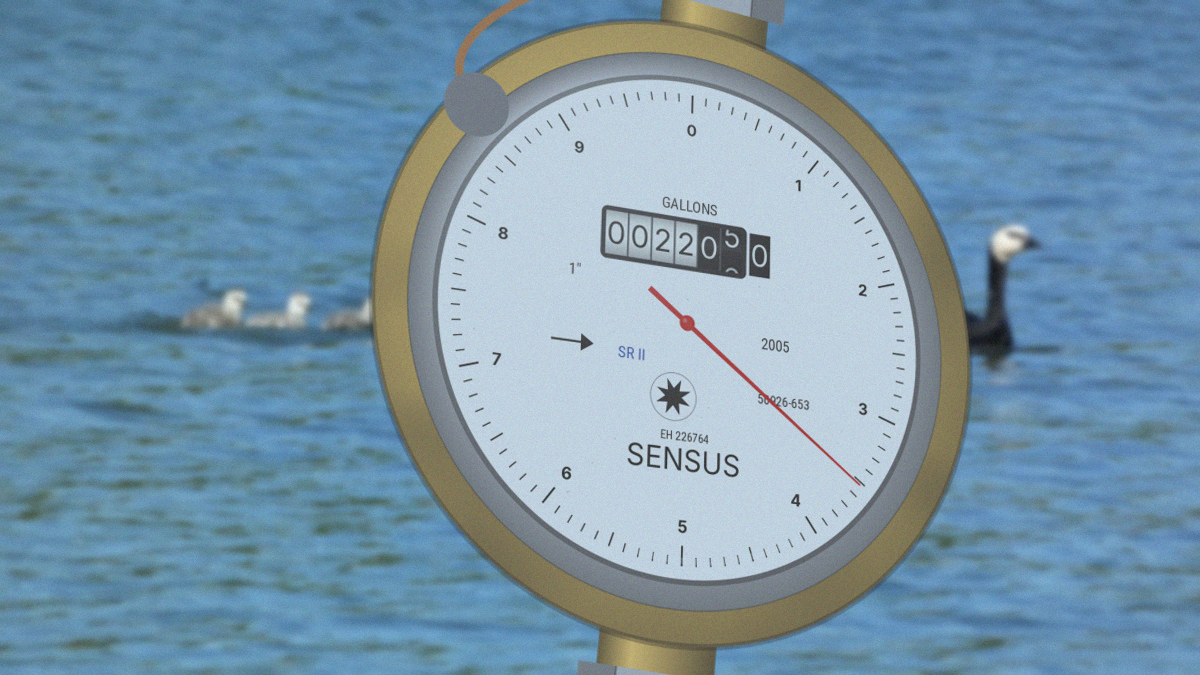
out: 22053.5
